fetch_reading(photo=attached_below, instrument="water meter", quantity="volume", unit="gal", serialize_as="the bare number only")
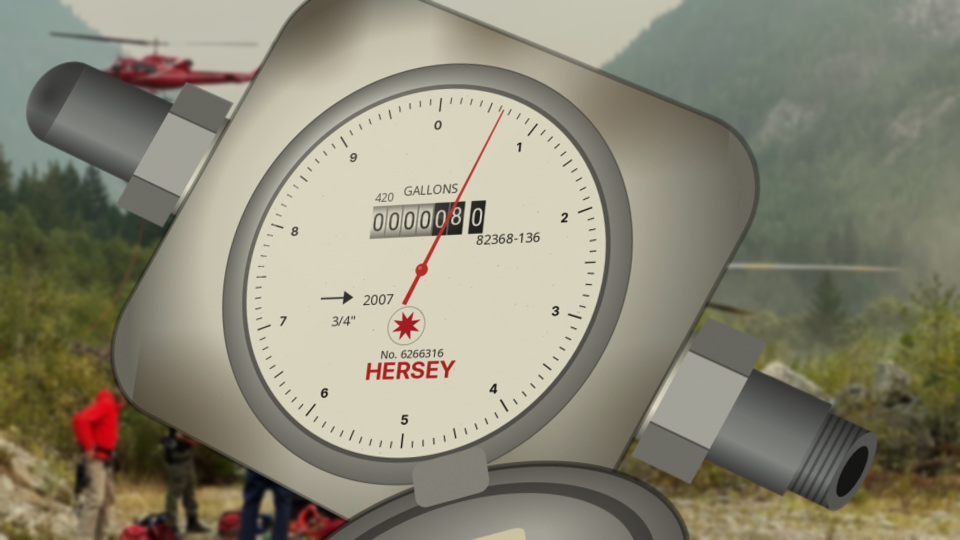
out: 80.6
